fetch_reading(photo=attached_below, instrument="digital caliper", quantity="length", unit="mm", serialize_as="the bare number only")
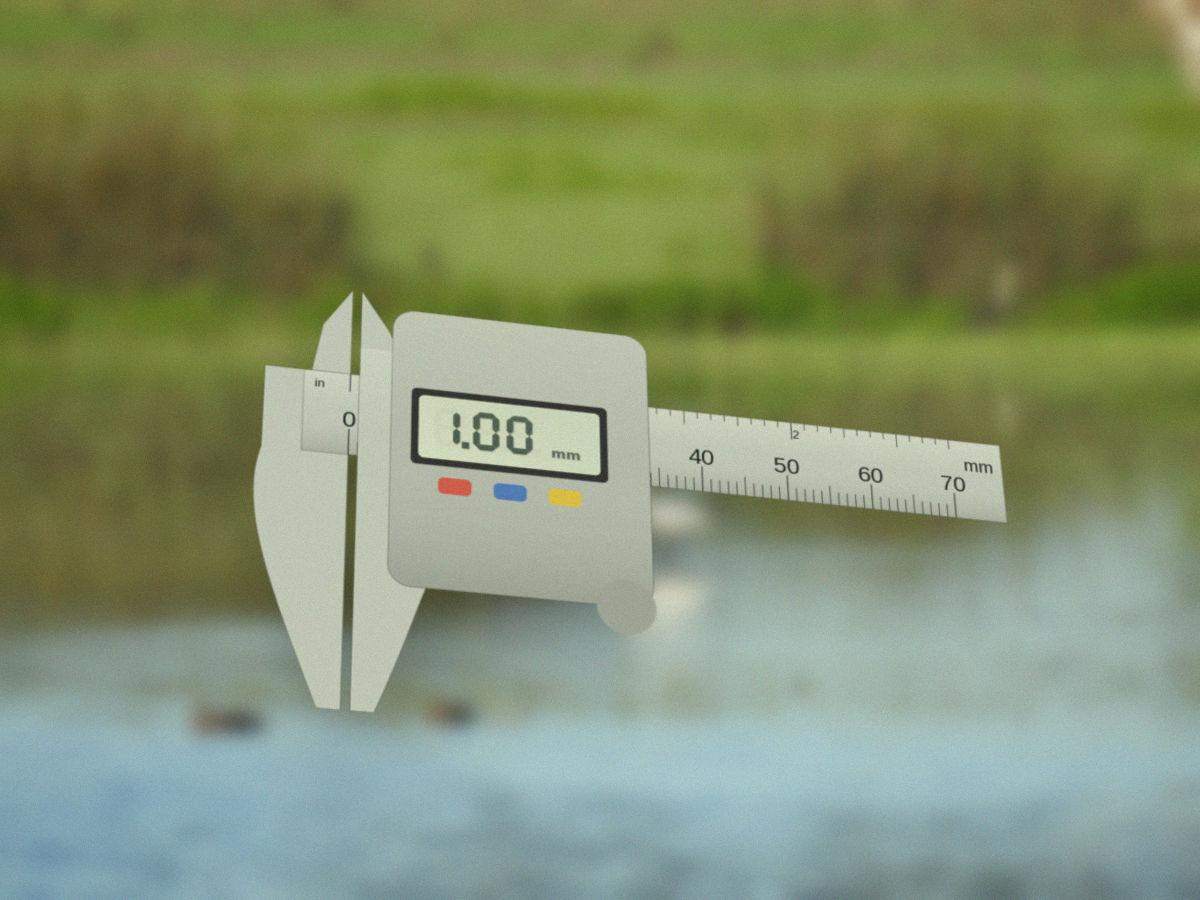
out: 1.00
